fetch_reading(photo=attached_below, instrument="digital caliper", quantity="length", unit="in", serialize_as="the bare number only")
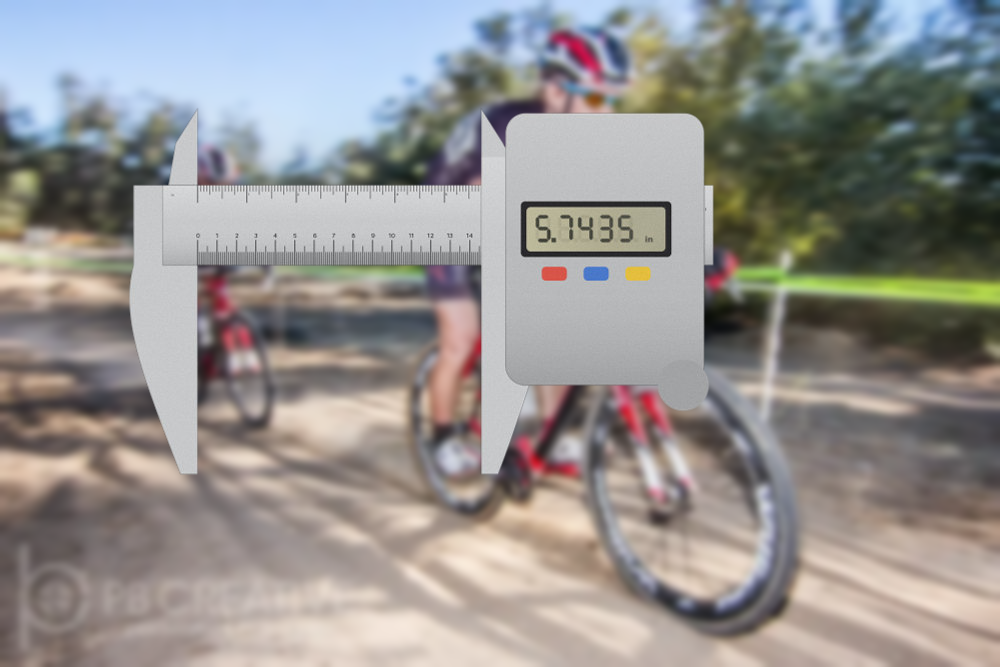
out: 5.7435
